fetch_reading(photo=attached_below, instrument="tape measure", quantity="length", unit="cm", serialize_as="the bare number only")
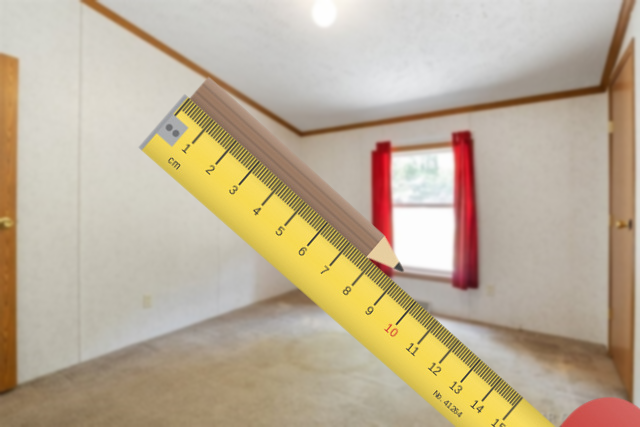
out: 9
